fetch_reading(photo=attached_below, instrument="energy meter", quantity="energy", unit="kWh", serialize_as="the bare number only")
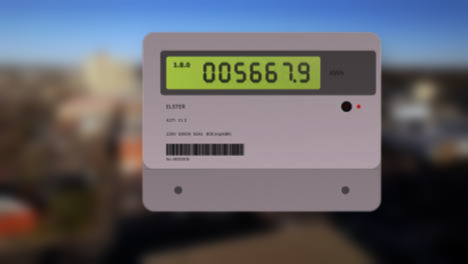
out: 5667.9
